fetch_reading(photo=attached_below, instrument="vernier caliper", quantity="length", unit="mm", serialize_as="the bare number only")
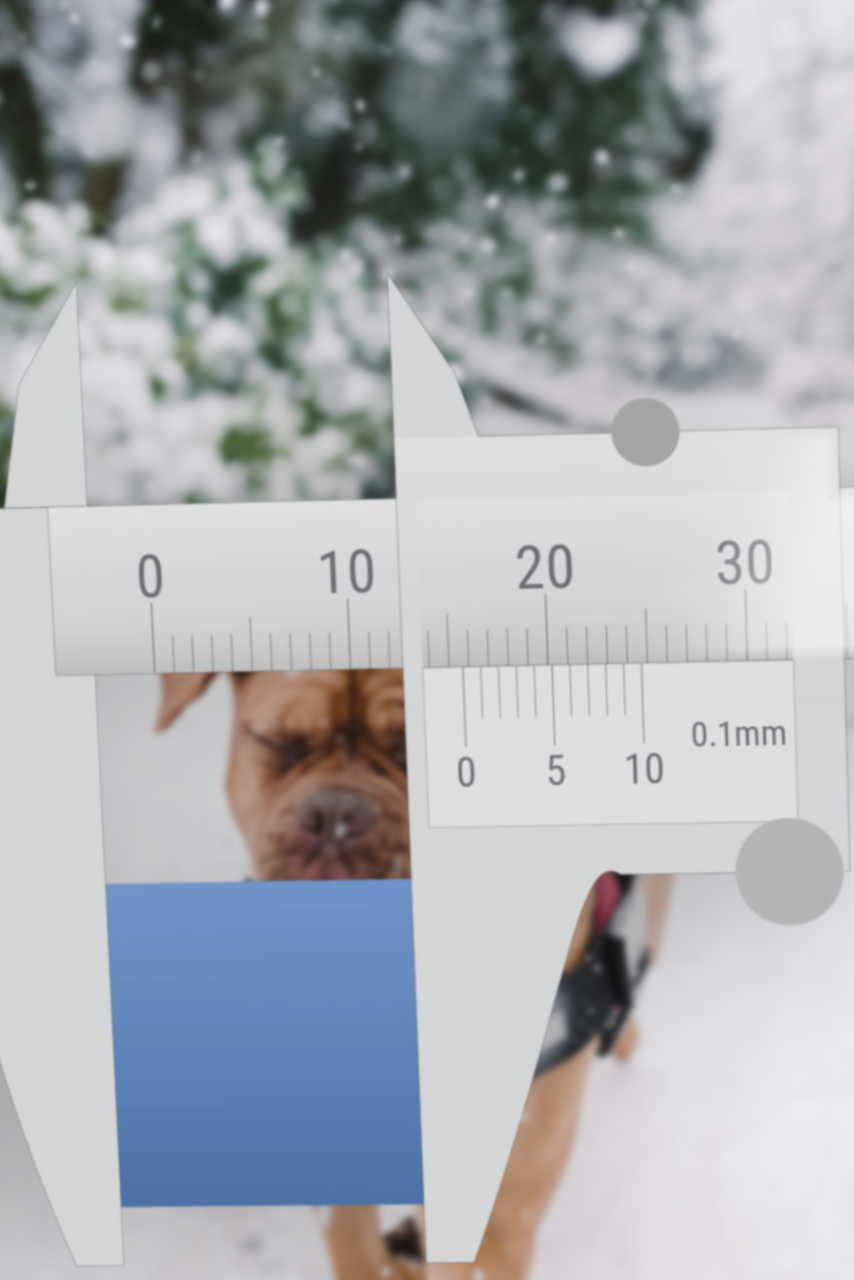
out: 15.7
